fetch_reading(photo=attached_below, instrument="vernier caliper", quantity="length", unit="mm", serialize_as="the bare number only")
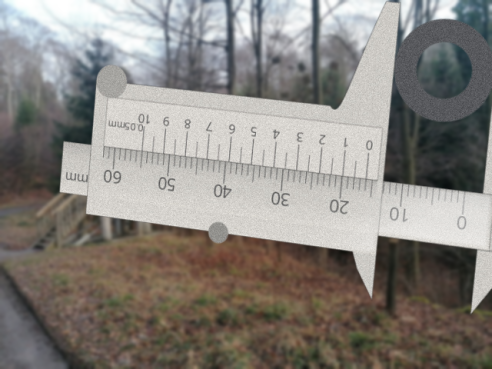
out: 16.0
